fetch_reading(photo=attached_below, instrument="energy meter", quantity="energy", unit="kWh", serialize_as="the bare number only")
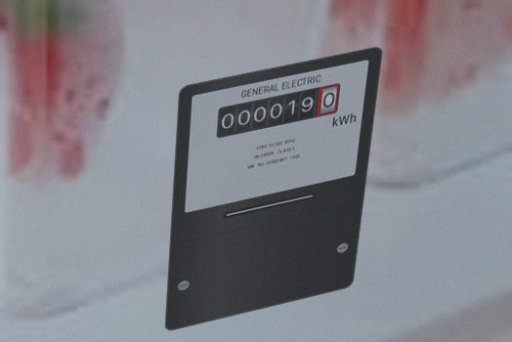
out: 19.0
